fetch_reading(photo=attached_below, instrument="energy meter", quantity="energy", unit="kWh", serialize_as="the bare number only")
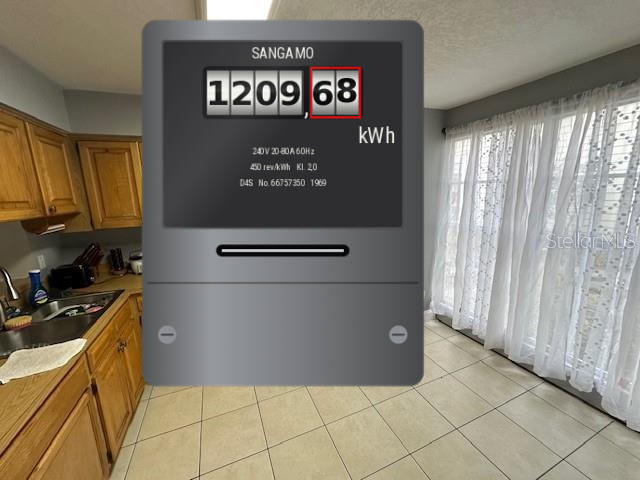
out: 1209.68
